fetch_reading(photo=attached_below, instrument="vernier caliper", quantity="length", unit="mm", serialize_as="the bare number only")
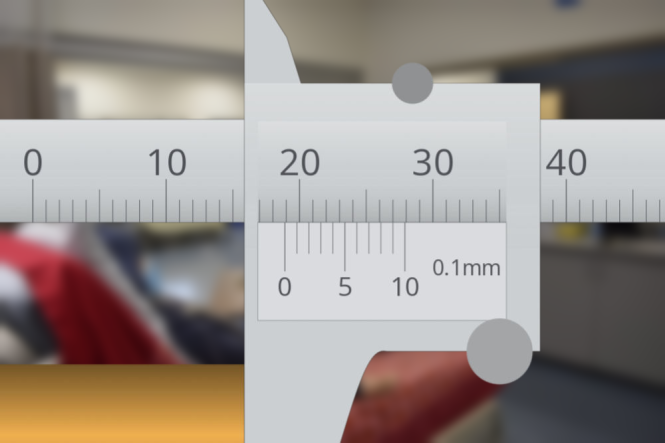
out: 18.9
